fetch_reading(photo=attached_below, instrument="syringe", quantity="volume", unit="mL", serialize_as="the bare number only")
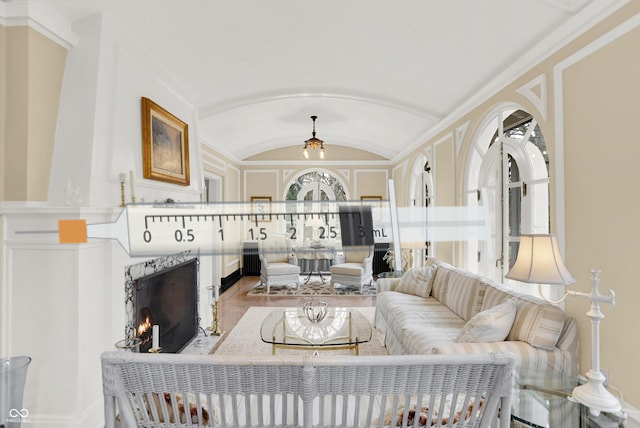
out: 2.7
